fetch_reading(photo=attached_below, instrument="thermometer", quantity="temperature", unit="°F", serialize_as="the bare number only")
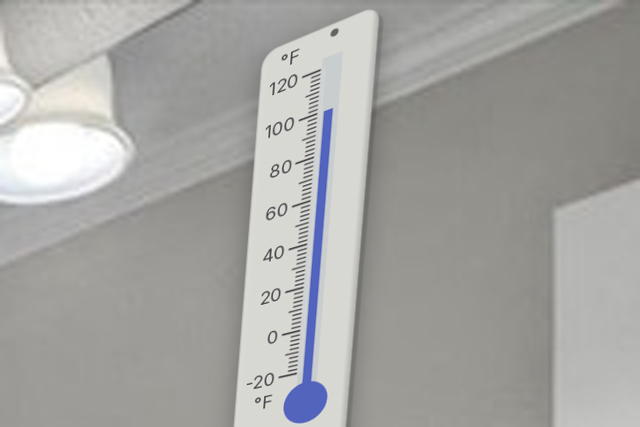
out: 100
